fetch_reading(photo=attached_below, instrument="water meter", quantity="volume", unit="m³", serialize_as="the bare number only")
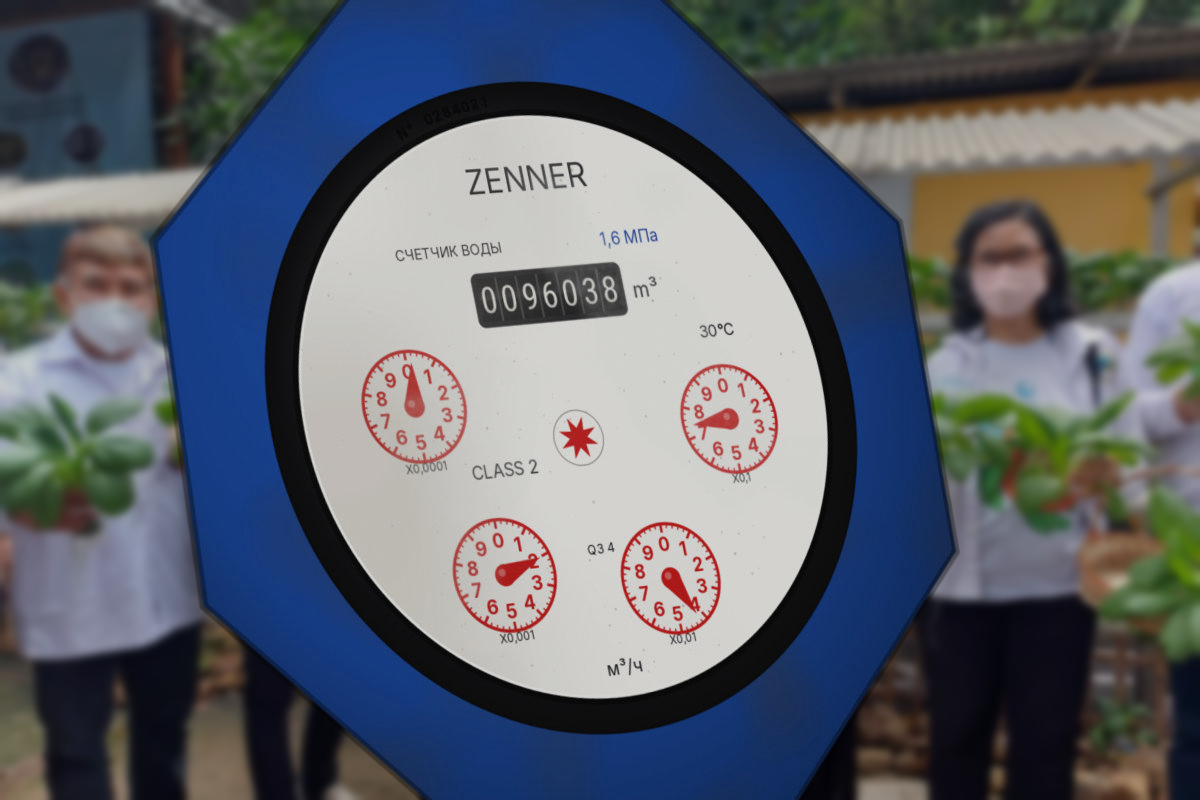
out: 96038.7420
